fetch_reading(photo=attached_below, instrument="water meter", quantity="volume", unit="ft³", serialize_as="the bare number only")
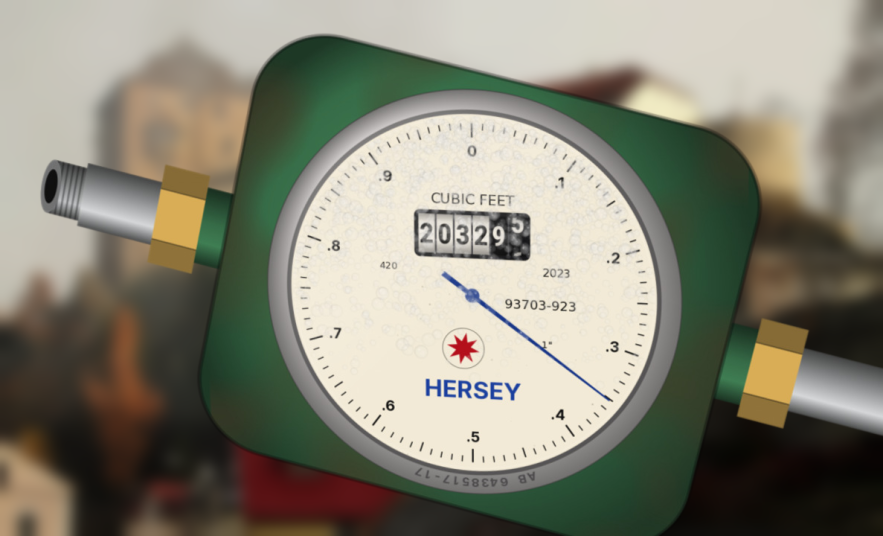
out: 203295.35
